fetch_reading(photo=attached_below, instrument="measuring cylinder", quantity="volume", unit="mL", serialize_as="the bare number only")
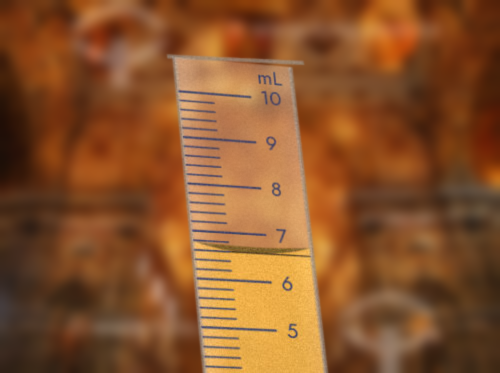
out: 6.6
